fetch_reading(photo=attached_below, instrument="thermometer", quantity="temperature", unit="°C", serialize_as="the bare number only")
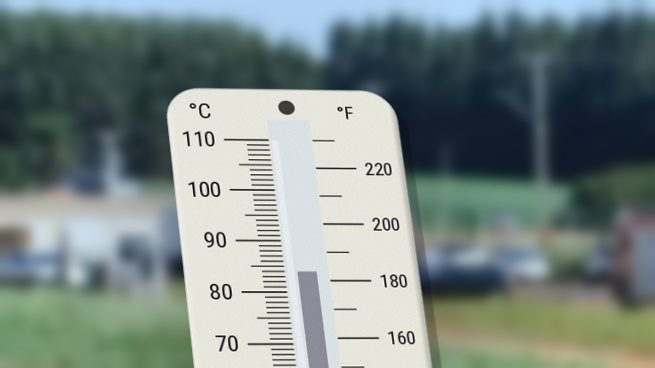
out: 84
